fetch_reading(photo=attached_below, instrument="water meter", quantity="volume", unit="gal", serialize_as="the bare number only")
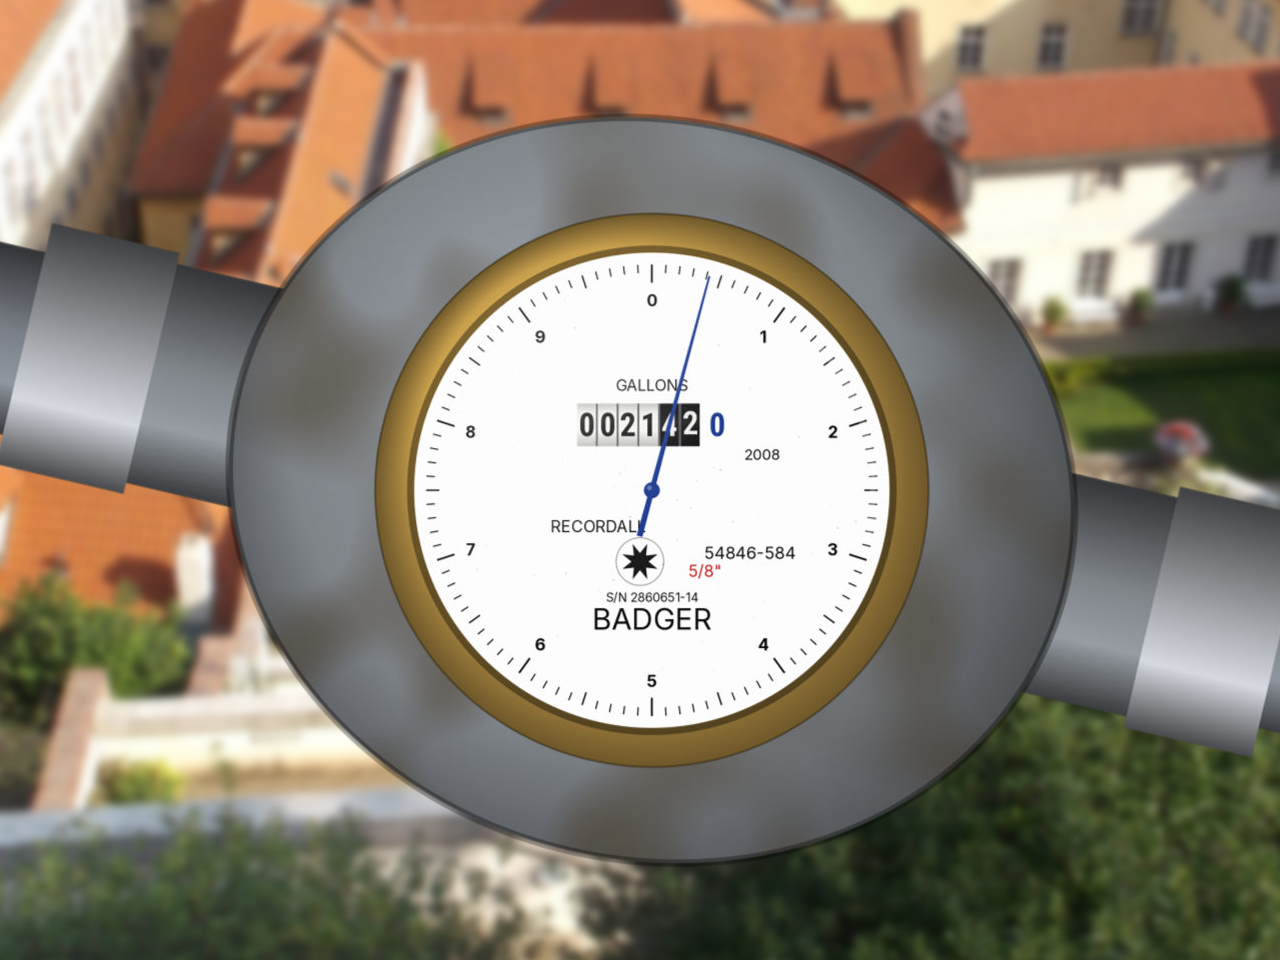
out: 21420.4
